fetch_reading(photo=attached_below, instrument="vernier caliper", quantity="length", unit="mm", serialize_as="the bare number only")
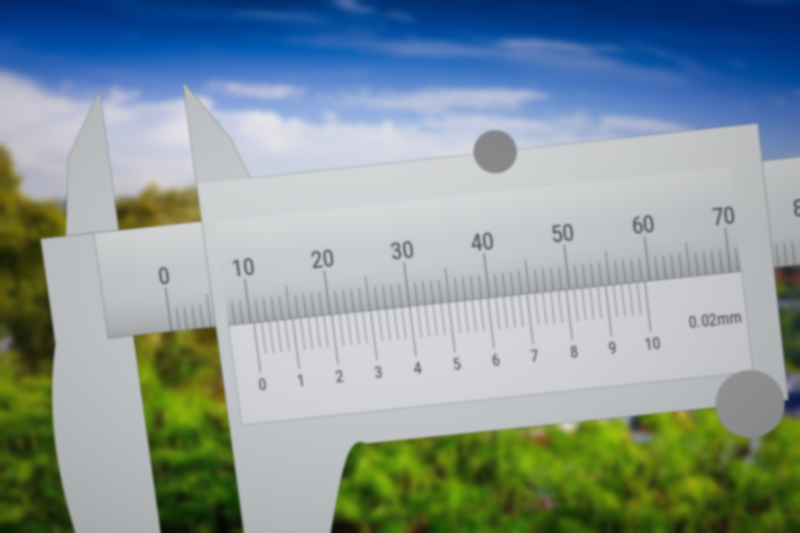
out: 10.4
